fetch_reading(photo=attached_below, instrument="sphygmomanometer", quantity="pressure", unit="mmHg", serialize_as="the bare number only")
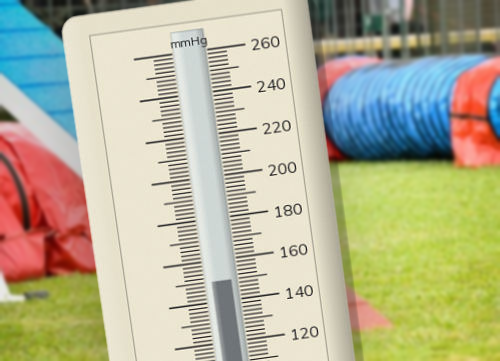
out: 150
